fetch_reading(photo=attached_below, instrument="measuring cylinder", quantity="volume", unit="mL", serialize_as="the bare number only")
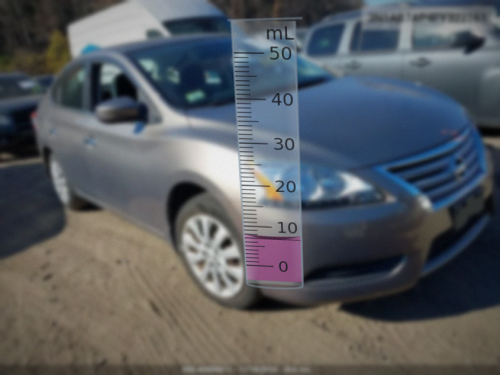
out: 7
